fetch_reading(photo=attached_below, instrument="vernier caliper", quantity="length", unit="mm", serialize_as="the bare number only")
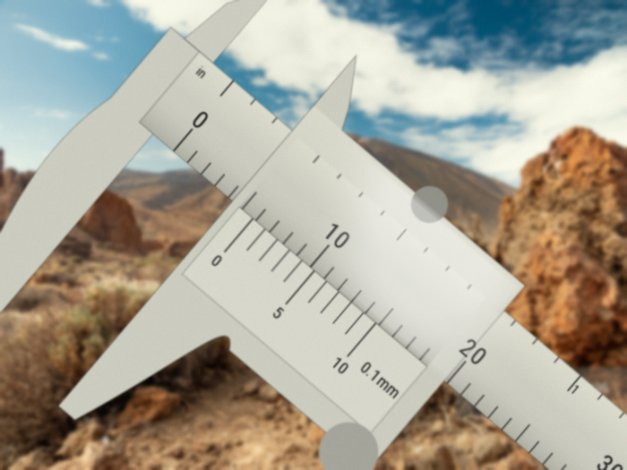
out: 5.8
